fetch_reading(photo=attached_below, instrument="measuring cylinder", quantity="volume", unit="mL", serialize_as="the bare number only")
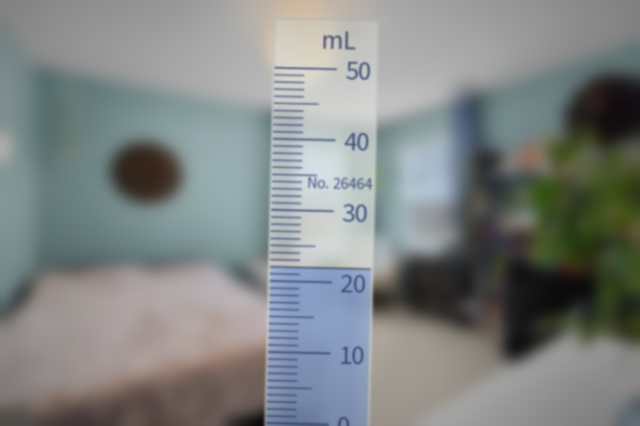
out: 22
